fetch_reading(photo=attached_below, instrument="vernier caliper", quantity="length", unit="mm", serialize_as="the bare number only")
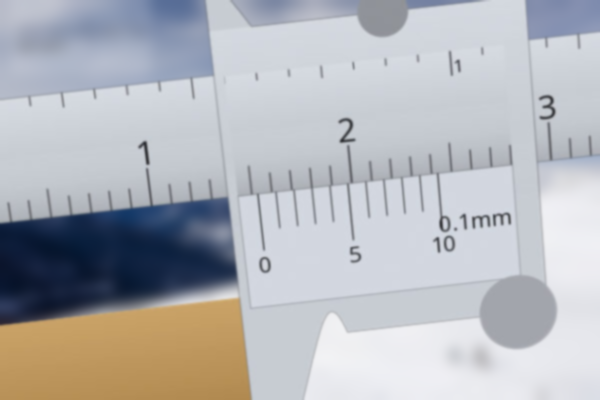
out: 15.3
